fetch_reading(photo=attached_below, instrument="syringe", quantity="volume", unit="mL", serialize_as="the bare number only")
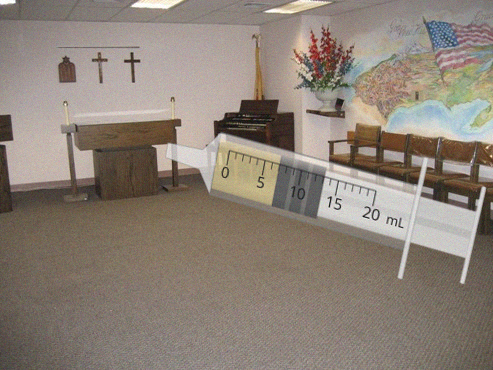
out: 7
